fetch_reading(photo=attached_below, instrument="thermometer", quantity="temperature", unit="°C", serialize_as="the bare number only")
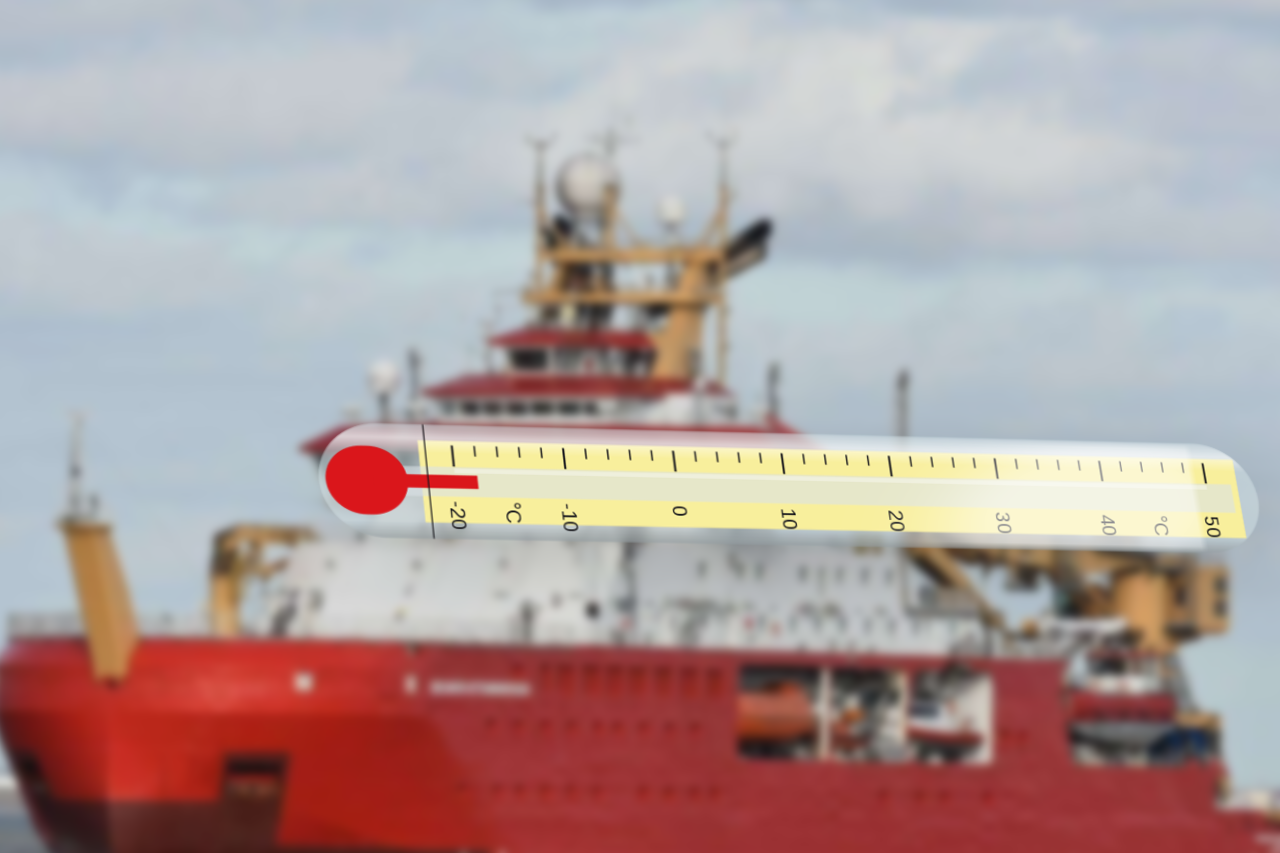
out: -18
